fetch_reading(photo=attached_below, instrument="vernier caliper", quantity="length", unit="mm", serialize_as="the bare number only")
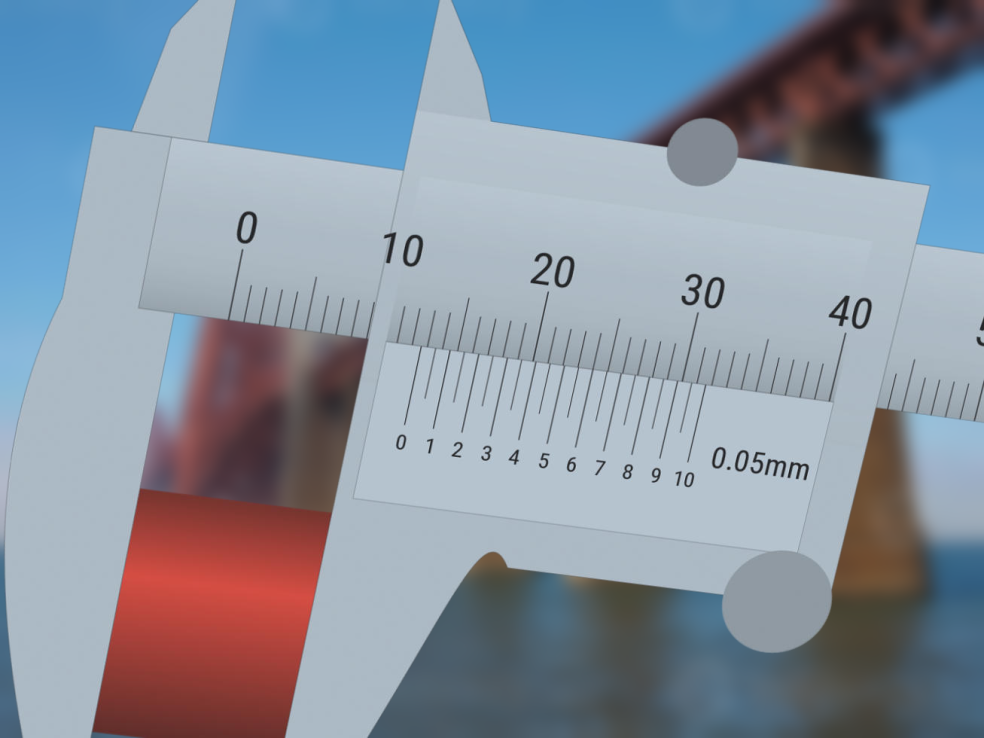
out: 12.6
